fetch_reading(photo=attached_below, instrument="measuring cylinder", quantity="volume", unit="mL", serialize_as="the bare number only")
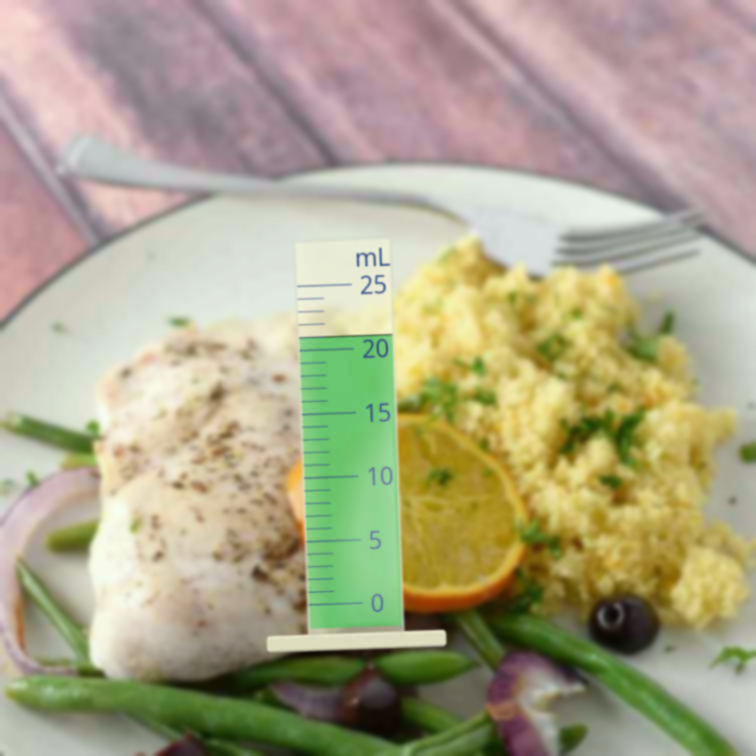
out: 21
